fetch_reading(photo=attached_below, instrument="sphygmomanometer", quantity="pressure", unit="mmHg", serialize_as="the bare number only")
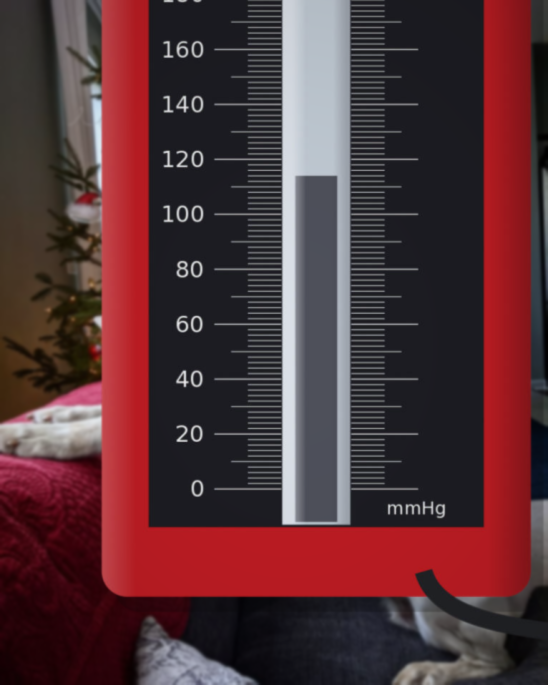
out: 114
